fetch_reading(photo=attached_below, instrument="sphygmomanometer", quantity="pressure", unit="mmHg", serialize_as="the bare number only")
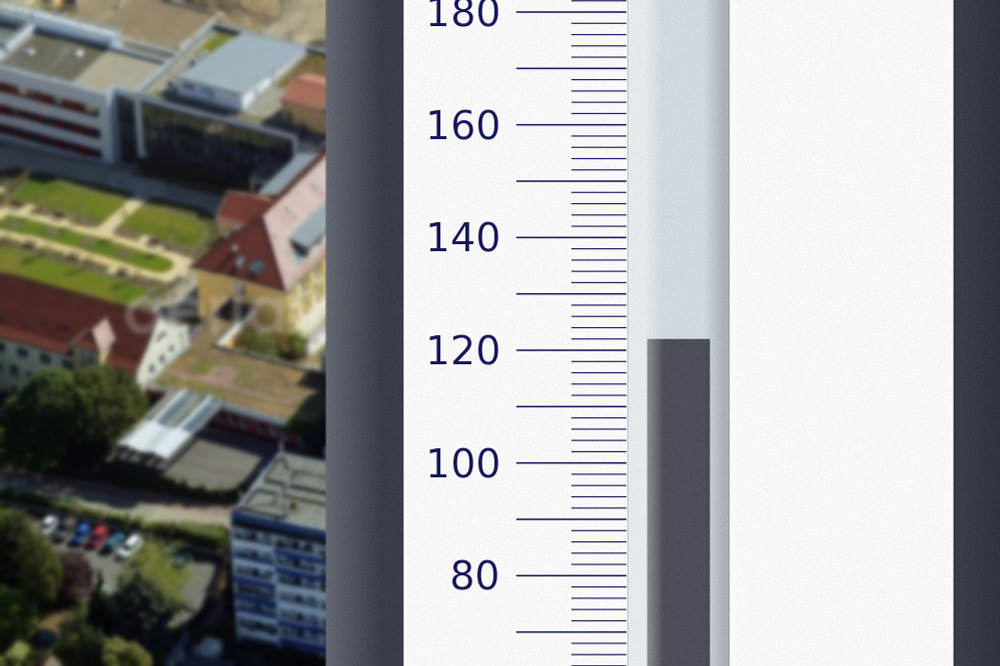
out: 122
